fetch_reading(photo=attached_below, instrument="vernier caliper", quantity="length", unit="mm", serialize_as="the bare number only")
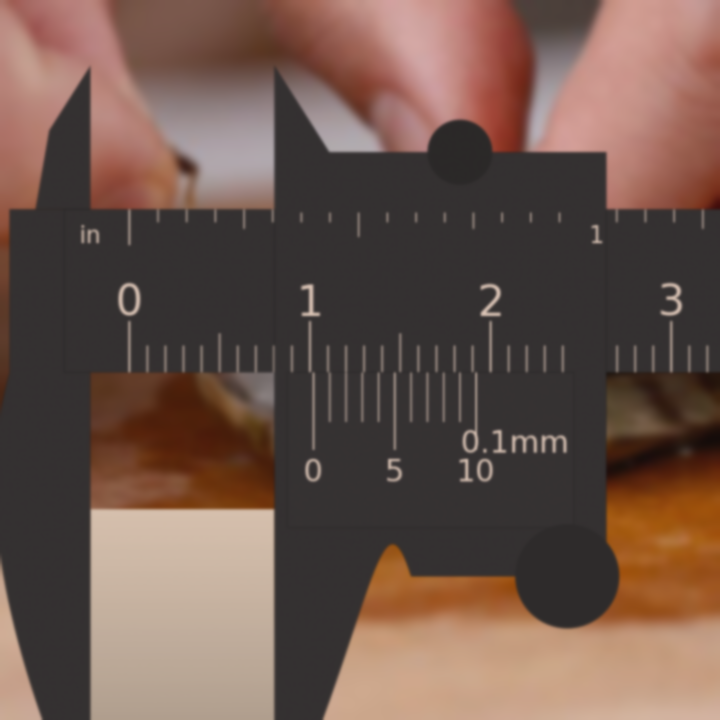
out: 10.2
